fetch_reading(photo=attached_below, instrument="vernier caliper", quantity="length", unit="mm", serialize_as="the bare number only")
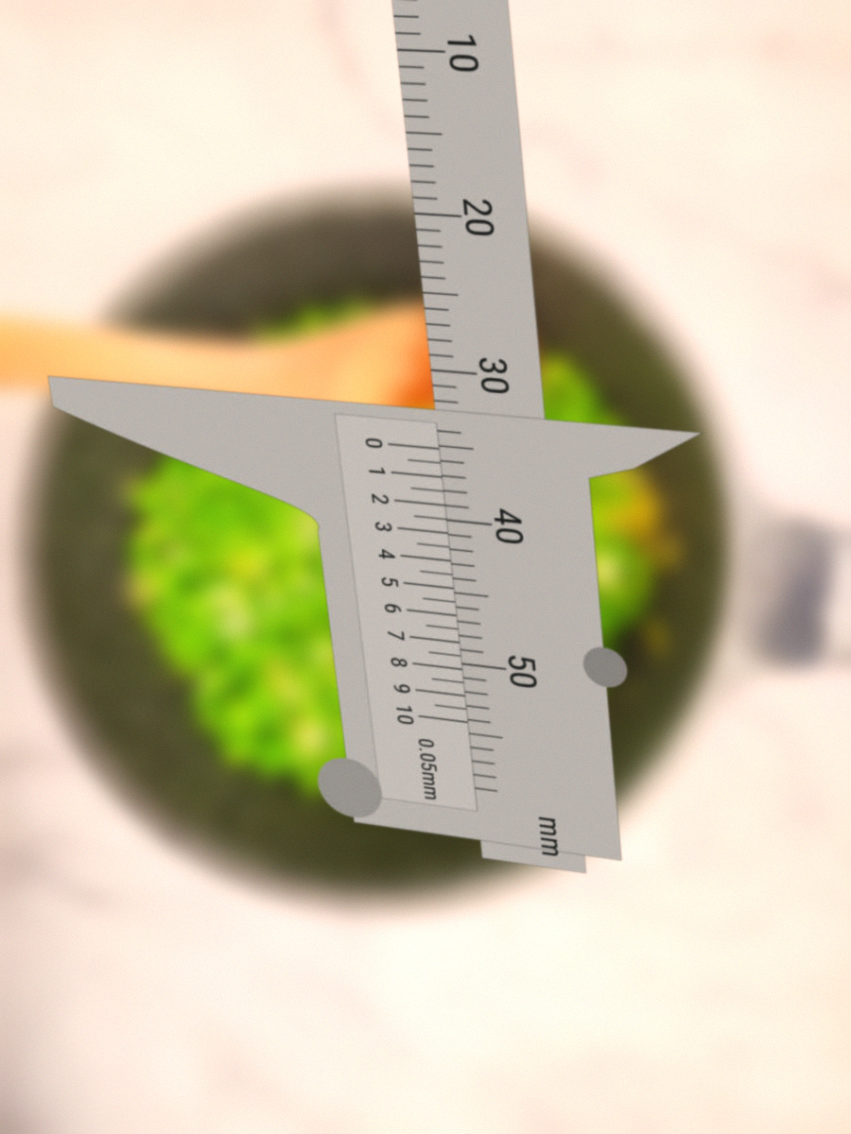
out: 35.2
